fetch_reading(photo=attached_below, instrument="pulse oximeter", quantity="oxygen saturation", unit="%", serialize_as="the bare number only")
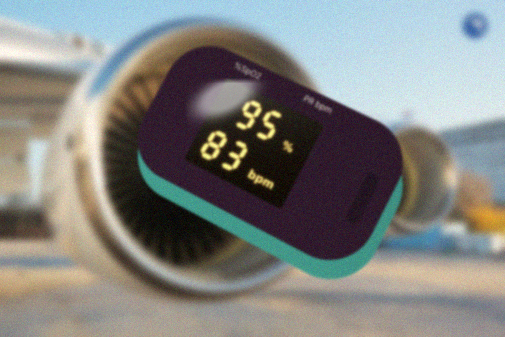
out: 95
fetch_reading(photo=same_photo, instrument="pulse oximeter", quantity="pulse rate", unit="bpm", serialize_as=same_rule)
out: 83
